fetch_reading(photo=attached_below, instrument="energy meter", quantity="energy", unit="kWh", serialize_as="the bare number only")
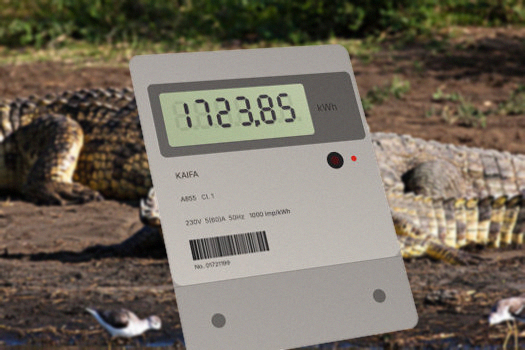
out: 1723.85
